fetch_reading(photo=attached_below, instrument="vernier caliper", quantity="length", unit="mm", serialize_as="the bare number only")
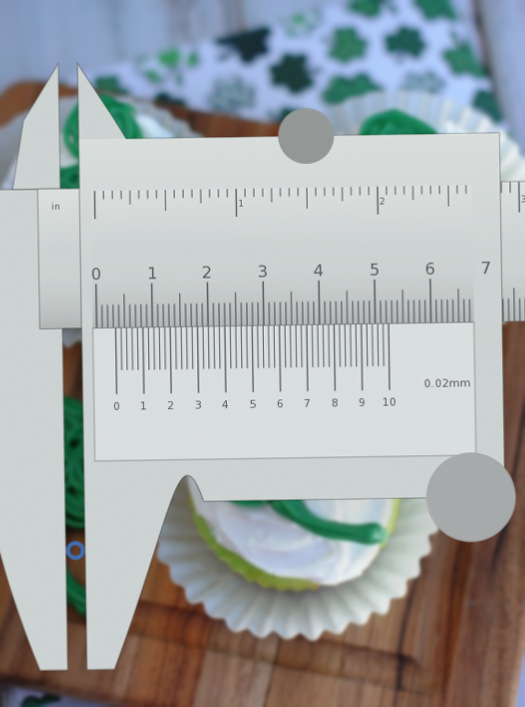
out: 3.4
